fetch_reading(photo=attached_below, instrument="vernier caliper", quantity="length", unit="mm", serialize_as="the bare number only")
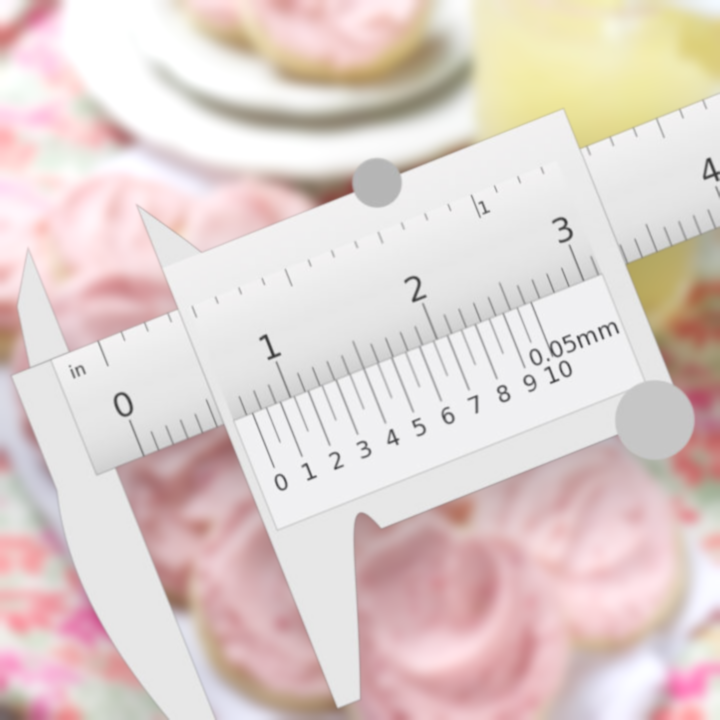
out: 7.4
